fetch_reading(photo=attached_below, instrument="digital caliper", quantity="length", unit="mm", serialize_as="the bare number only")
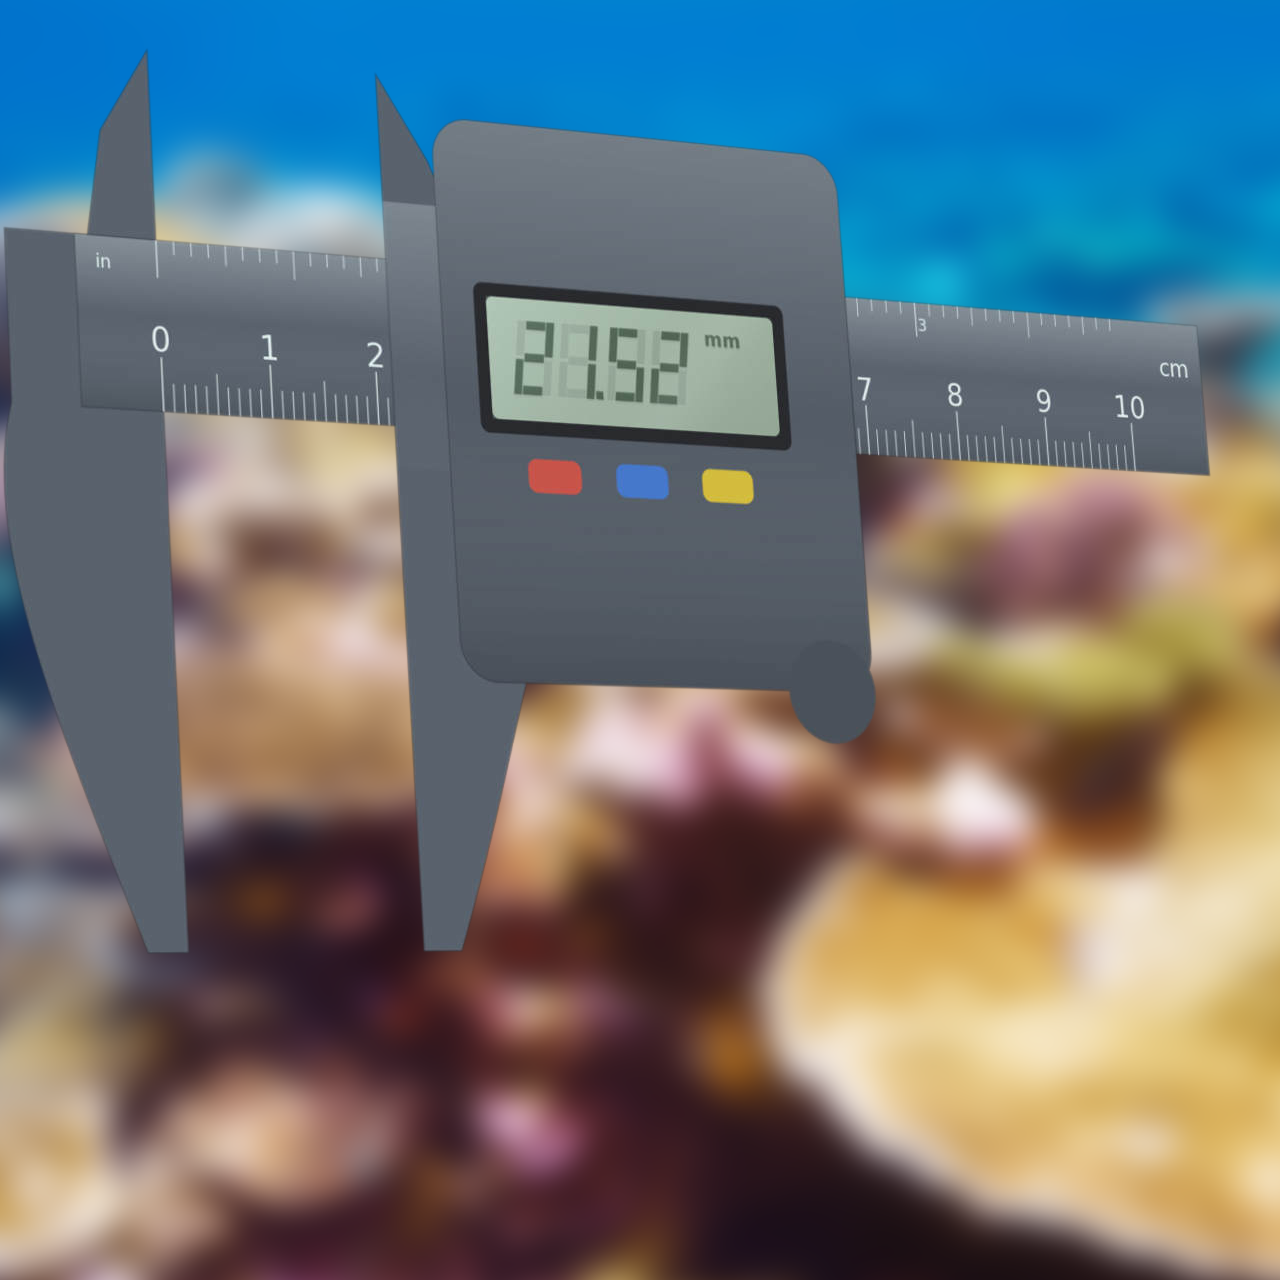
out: 21.52
